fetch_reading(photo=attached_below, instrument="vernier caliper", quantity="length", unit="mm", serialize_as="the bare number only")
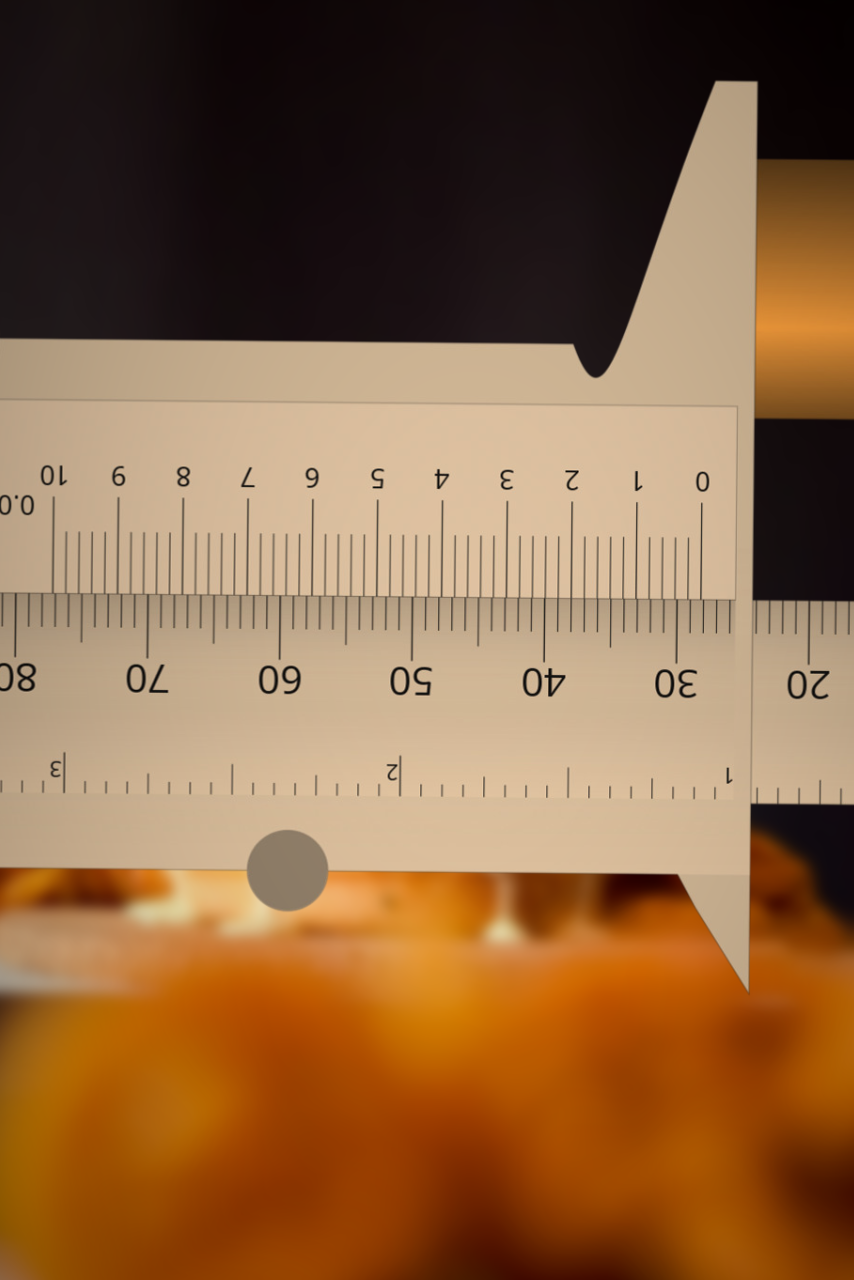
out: 28.2
